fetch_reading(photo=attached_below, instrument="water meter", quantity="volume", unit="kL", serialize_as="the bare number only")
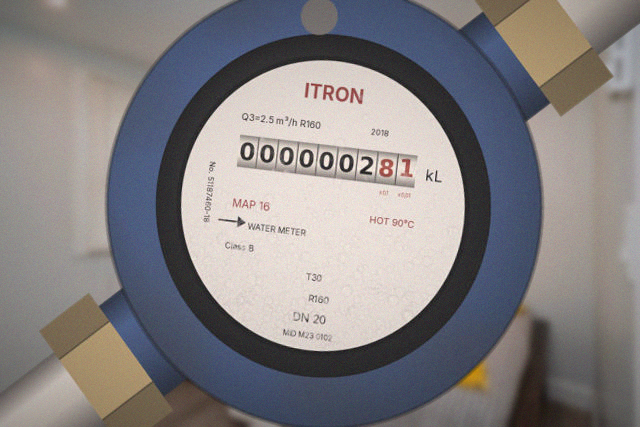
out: 2.81
